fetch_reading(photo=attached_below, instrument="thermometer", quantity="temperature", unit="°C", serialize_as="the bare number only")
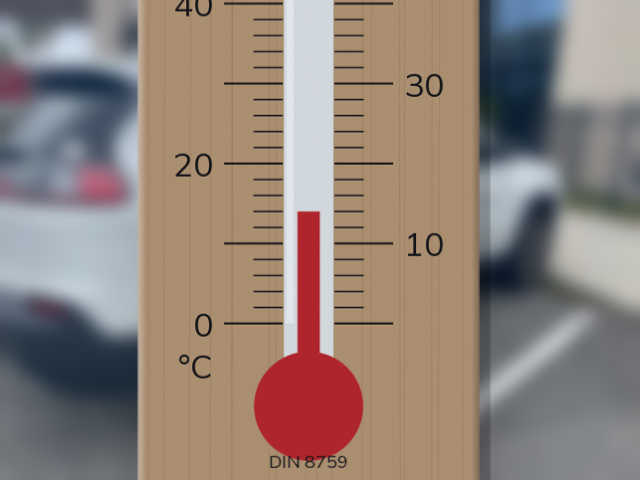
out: 14
